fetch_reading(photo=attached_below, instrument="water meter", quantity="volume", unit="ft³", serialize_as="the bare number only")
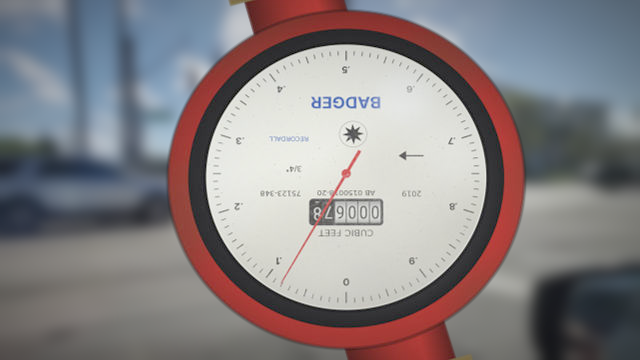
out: 678.08
